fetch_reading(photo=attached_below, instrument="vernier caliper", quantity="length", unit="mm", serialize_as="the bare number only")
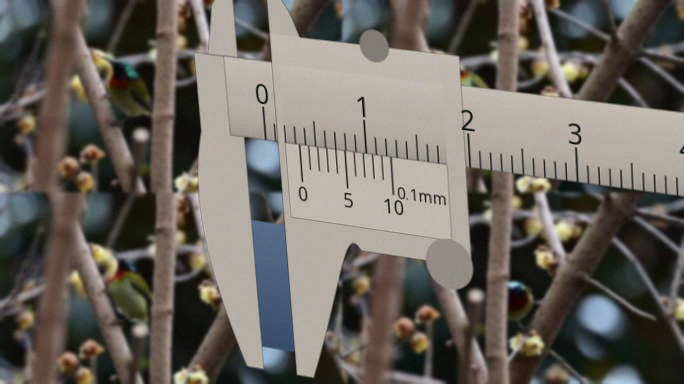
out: 3.4
